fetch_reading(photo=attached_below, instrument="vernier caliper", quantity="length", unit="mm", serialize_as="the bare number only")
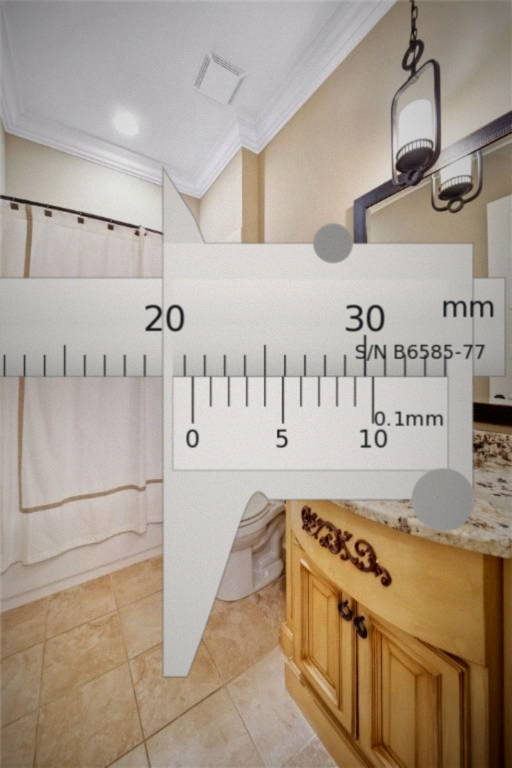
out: 21.4
